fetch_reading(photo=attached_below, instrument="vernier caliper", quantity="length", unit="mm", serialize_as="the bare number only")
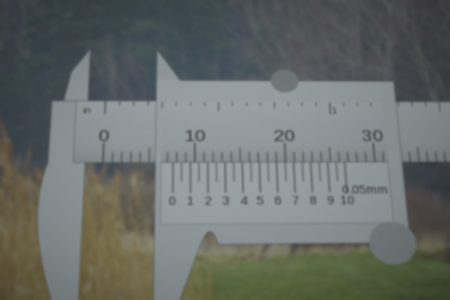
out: 7.6
